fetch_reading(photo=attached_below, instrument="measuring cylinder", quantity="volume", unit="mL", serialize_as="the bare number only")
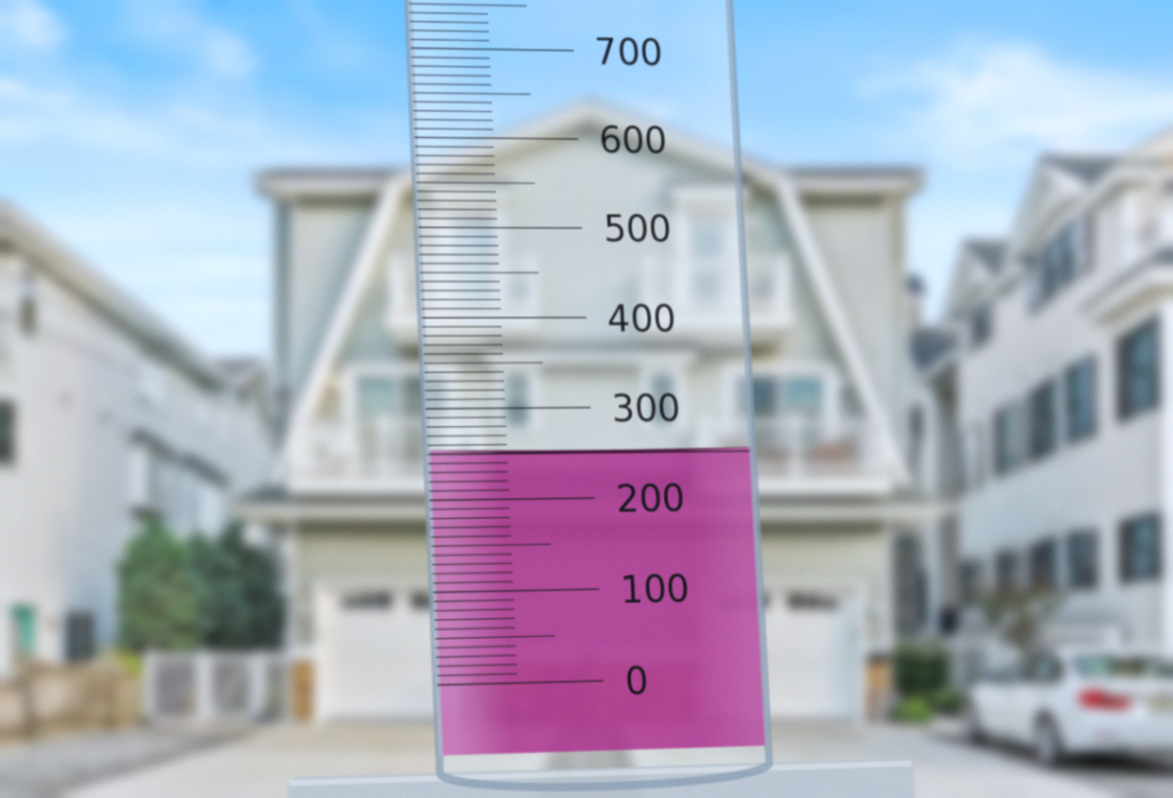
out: 250
